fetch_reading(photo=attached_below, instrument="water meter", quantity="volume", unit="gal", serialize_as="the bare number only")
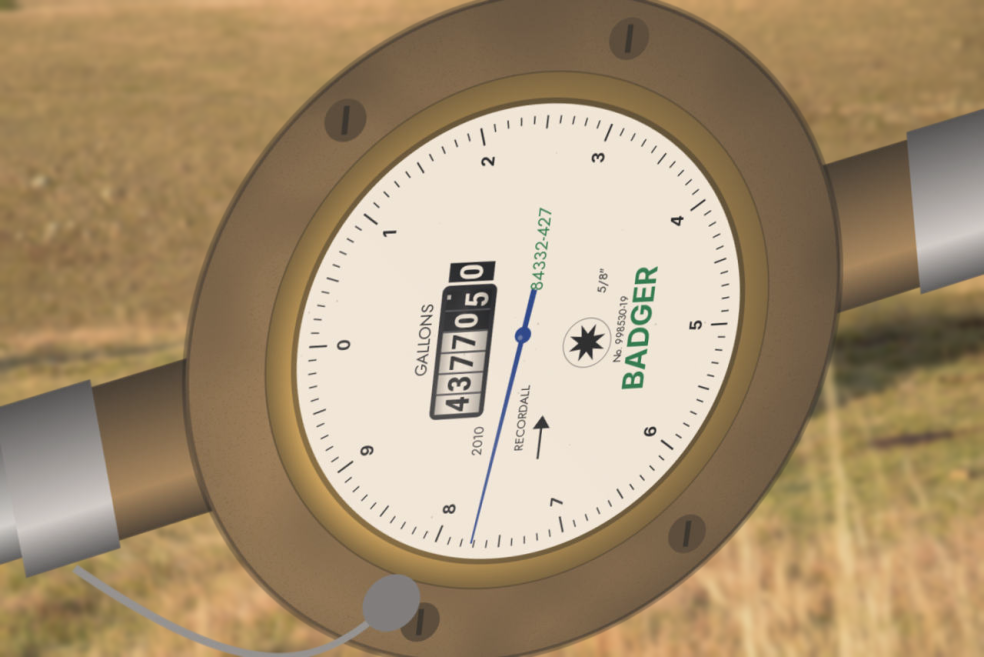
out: 4377047.7
